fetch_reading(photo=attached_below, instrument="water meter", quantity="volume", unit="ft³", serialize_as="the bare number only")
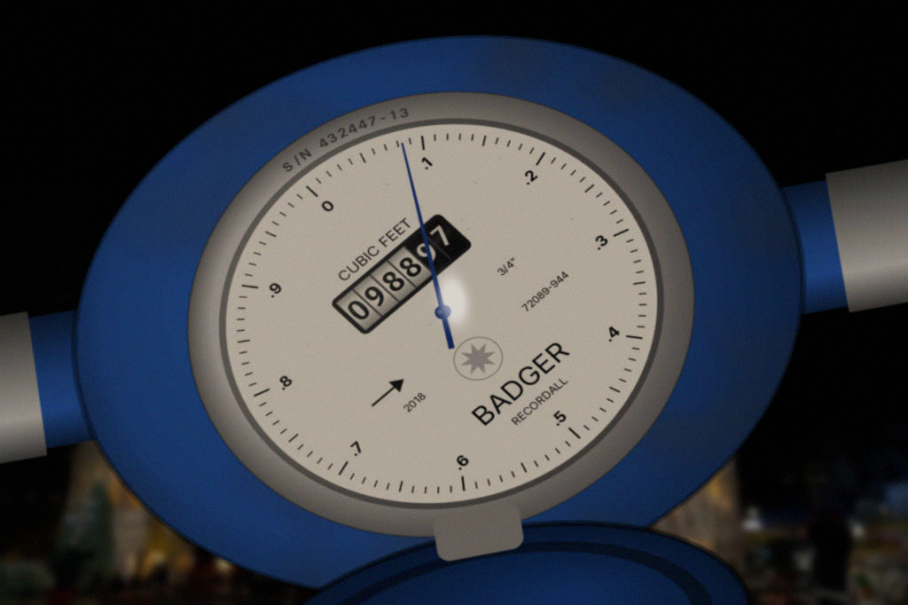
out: 98897.08
